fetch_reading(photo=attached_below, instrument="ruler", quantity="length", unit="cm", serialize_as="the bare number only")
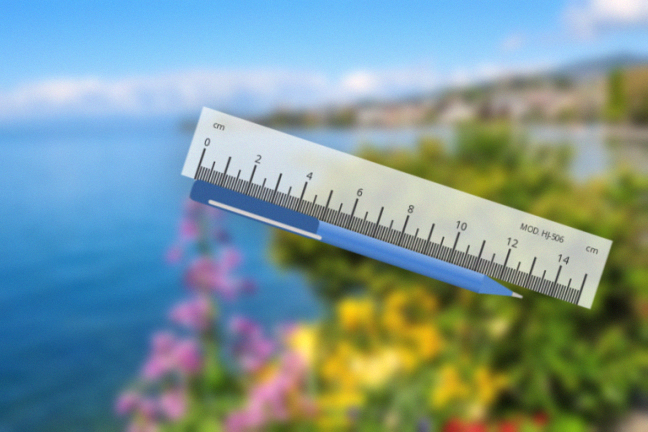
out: 13
